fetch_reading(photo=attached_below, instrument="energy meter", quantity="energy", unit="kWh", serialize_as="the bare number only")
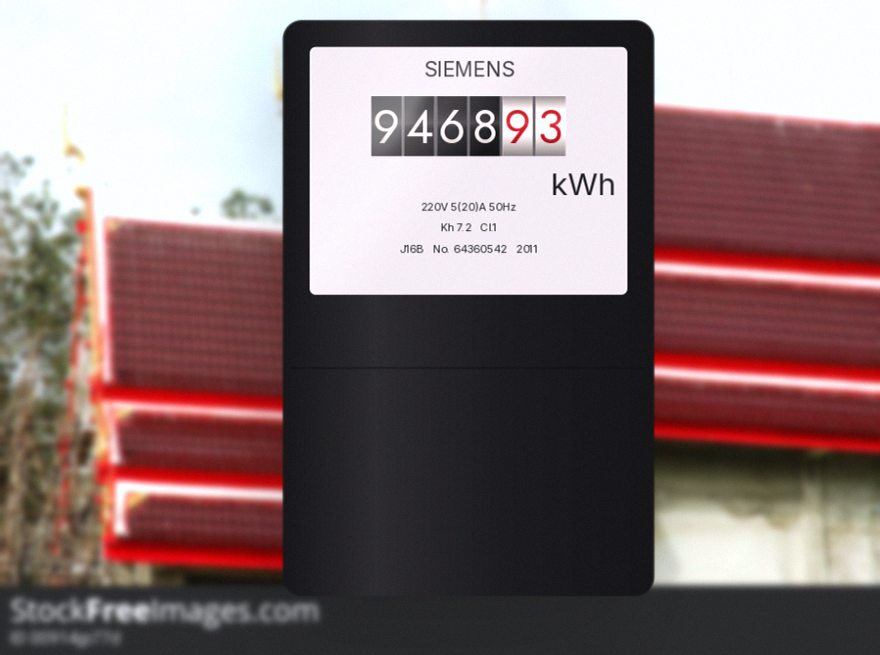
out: 9468.93
